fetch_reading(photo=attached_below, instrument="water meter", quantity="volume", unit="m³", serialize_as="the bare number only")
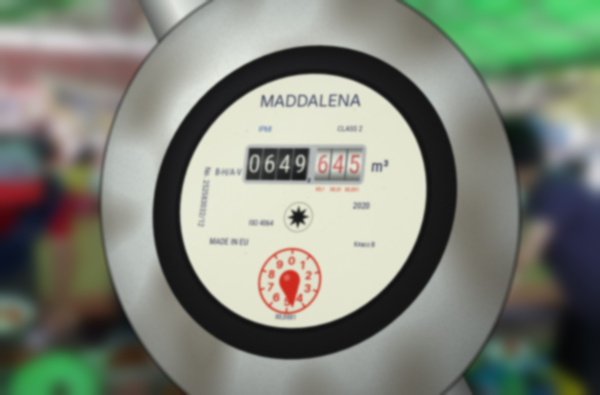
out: 649.6454
